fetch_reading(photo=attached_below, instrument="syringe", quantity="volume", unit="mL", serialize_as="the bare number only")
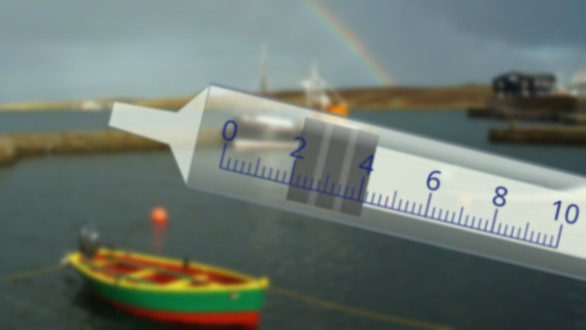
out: 2
